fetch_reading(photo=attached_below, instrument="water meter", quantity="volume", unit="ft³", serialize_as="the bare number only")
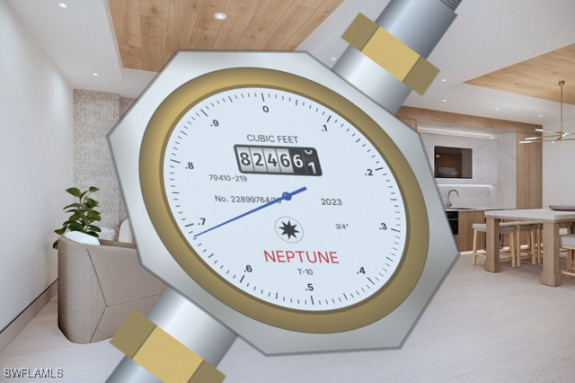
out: 824660.68
